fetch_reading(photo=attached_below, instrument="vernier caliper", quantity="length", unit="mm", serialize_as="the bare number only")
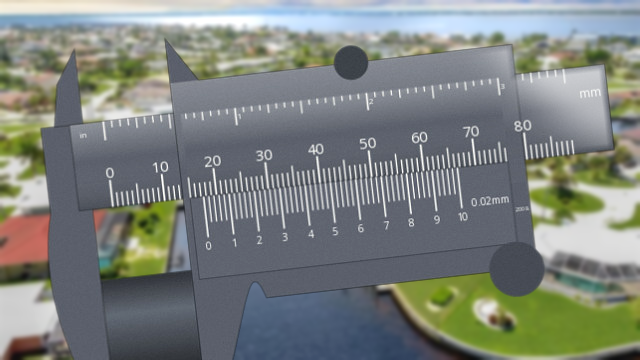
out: 17.5
